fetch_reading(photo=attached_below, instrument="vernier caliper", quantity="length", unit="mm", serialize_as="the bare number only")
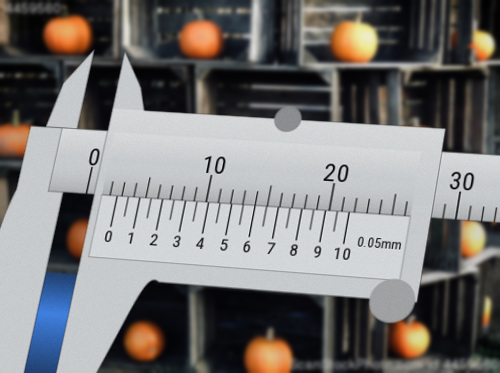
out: 2.6
